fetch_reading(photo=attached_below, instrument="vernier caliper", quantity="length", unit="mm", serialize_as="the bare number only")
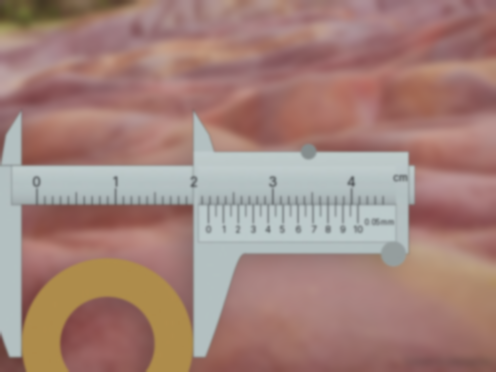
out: 21.8
